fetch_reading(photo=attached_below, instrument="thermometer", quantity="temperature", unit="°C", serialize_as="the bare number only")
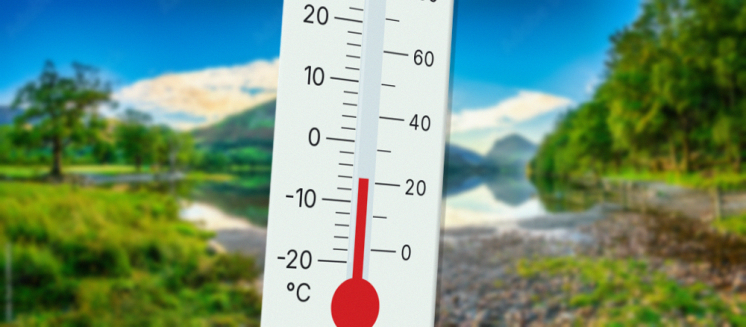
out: -6
